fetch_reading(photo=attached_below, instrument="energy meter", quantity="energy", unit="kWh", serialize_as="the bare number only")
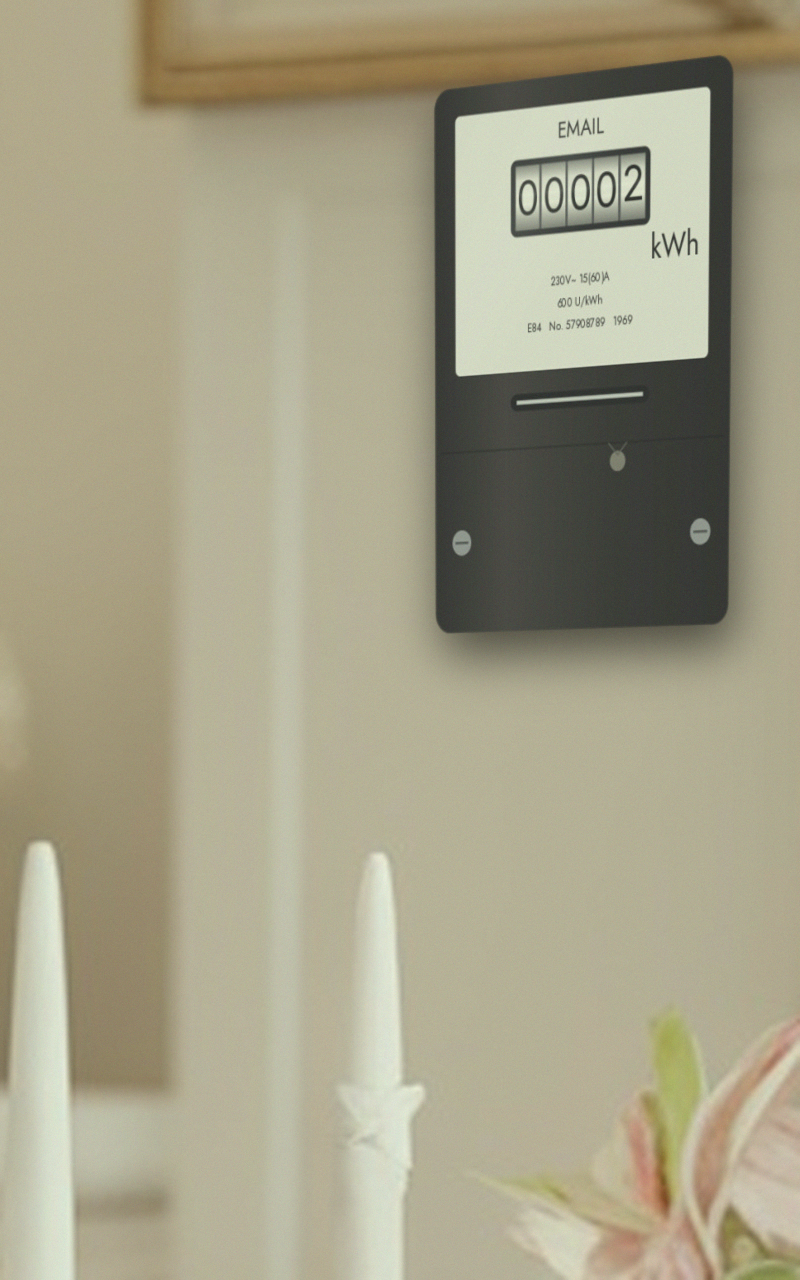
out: 2
